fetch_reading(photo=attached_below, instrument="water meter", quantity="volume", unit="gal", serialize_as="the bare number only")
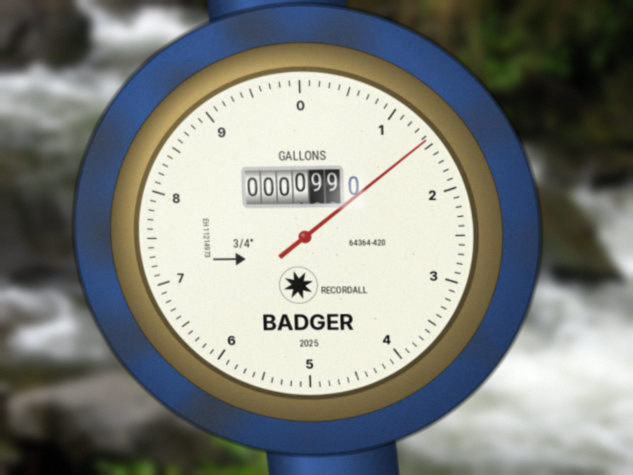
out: 991.4
